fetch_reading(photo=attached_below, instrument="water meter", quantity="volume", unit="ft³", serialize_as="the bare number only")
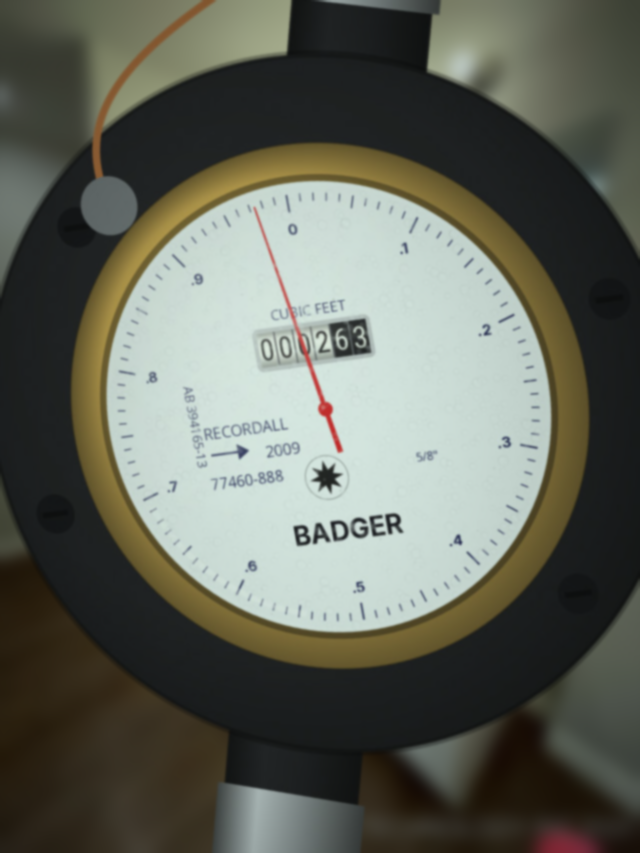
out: 262.97
